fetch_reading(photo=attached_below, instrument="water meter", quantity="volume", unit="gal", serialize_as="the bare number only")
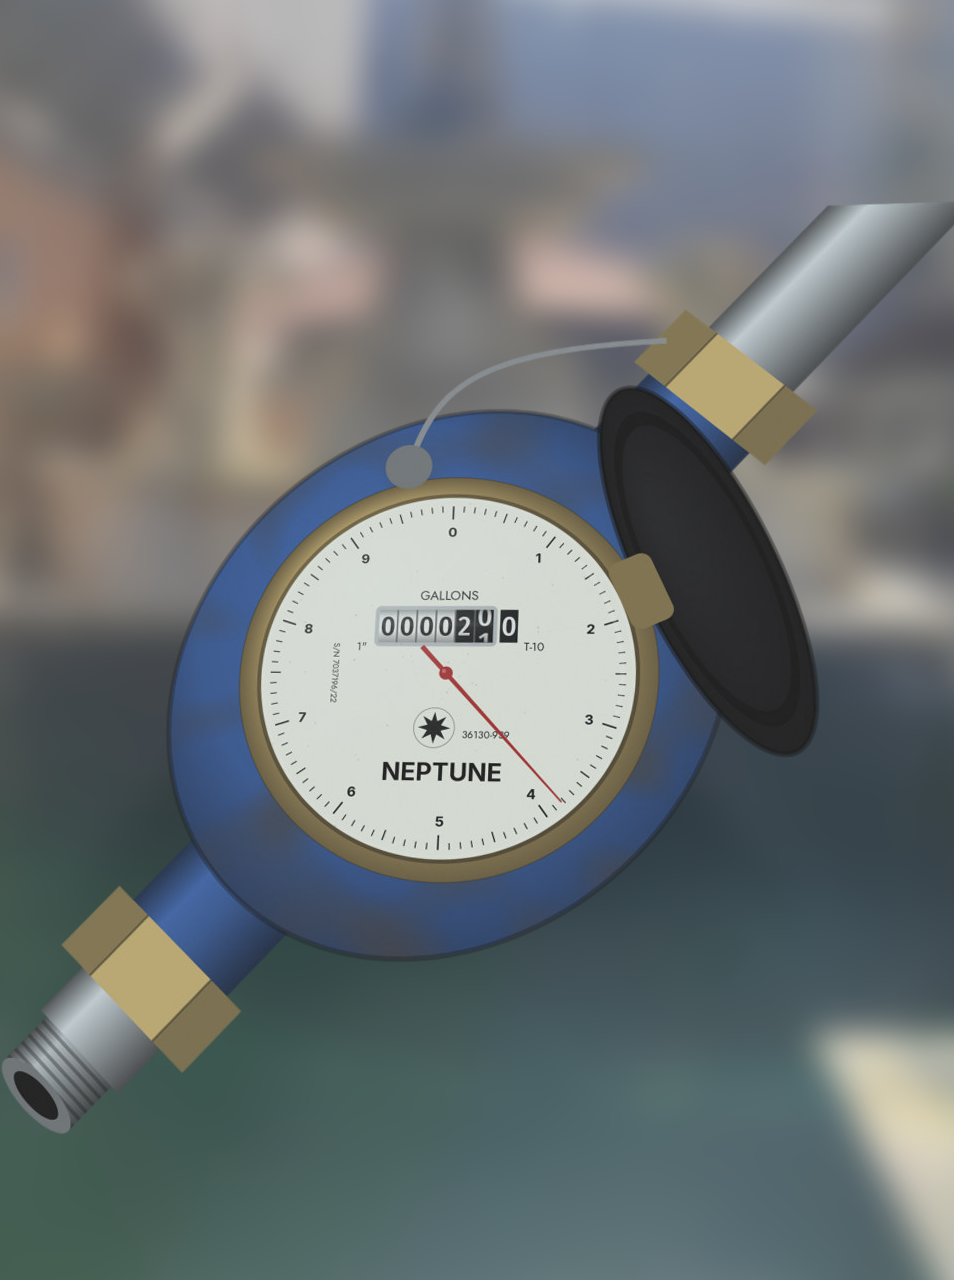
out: 203.8
